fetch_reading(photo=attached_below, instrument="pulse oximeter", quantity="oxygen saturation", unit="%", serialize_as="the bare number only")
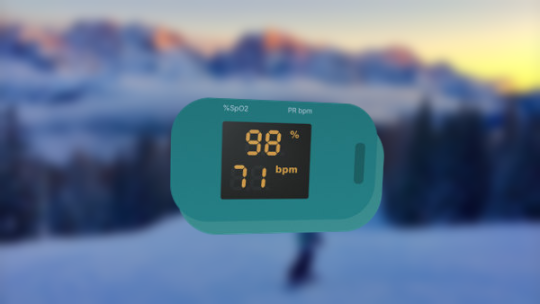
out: 98
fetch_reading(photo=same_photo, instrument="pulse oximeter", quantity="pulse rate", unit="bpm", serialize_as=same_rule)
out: 71
